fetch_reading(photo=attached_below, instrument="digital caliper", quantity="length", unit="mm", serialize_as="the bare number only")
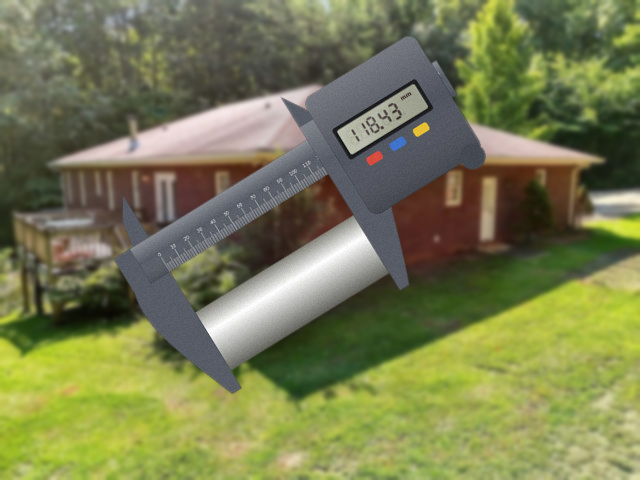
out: 118.43
